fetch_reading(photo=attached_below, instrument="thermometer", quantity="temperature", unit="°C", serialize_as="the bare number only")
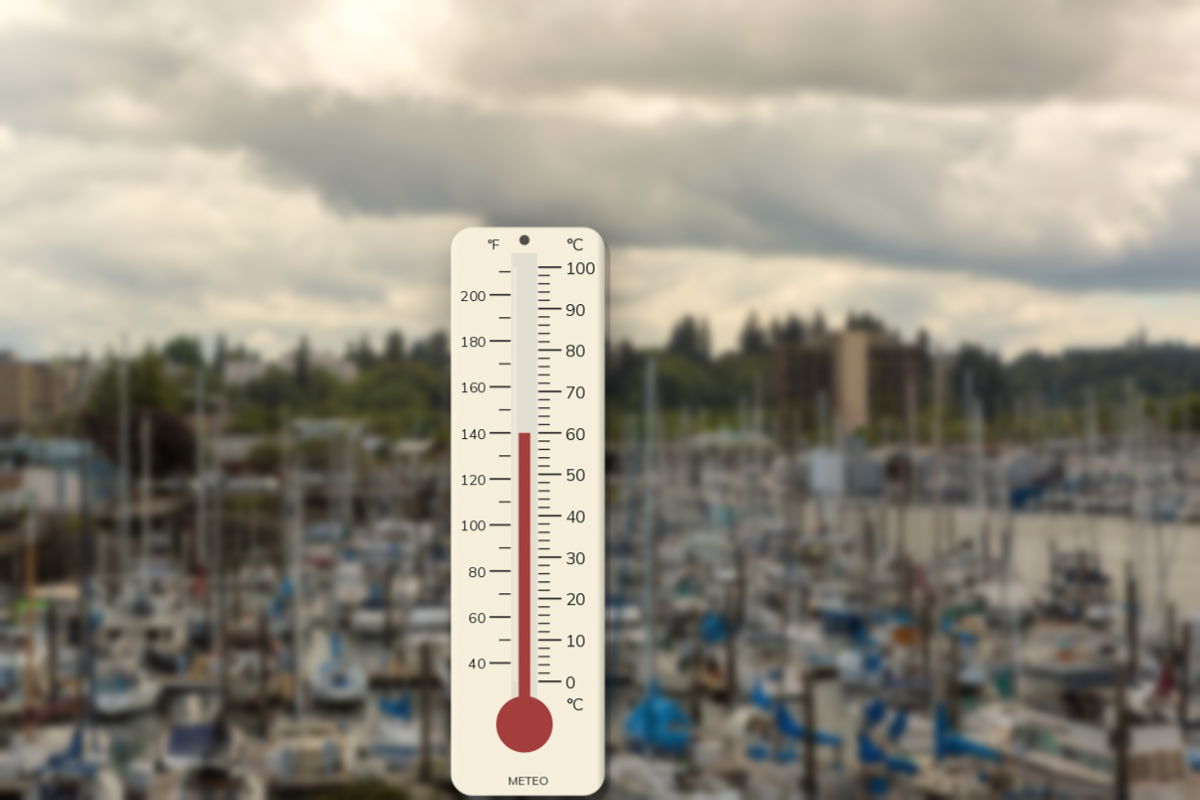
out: 60
